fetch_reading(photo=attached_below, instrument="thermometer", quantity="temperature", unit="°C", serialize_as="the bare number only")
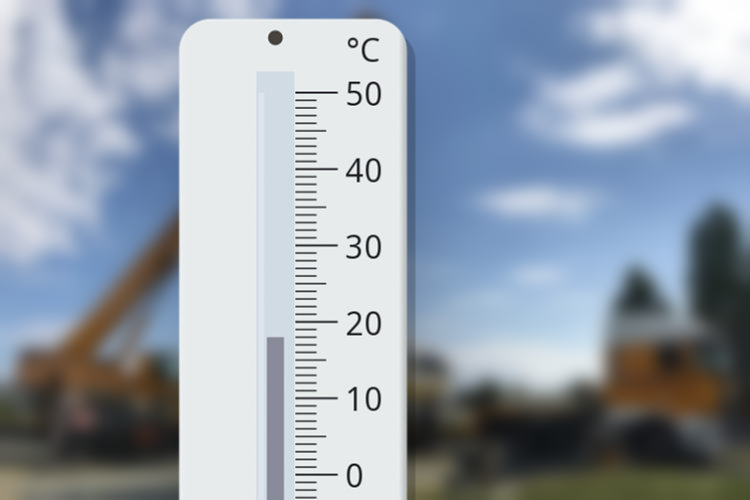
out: 18
